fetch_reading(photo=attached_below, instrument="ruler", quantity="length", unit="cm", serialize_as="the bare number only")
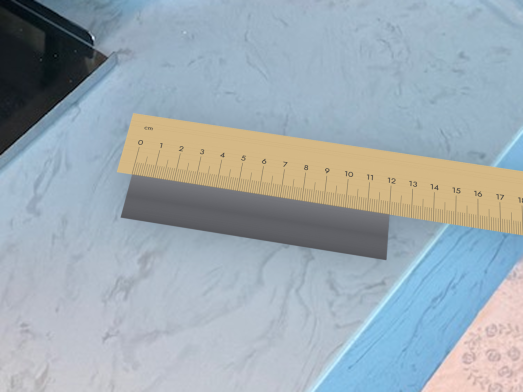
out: 12
